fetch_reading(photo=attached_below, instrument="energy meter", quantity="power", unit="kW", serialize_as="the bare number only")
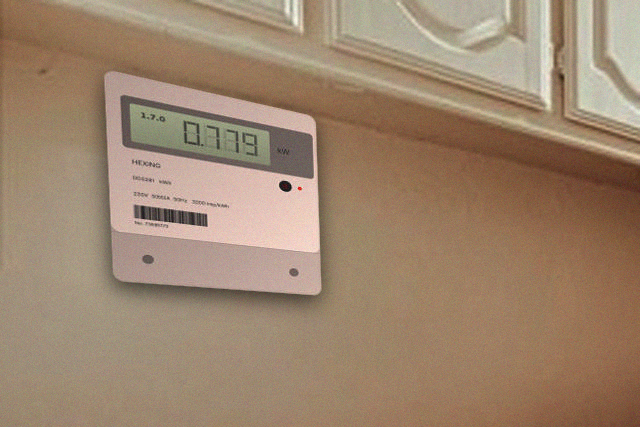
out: 0.779
